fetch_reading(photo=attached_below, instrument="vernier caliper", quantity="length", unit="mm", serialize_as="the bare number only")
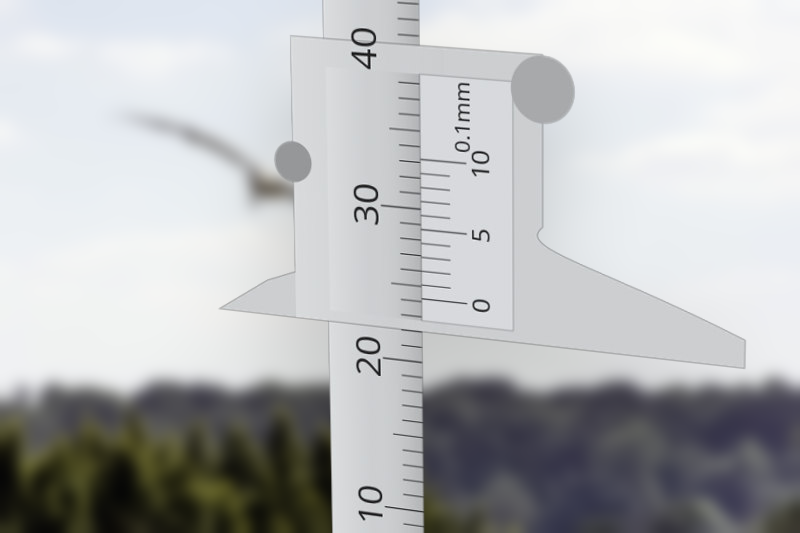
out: 24.2
